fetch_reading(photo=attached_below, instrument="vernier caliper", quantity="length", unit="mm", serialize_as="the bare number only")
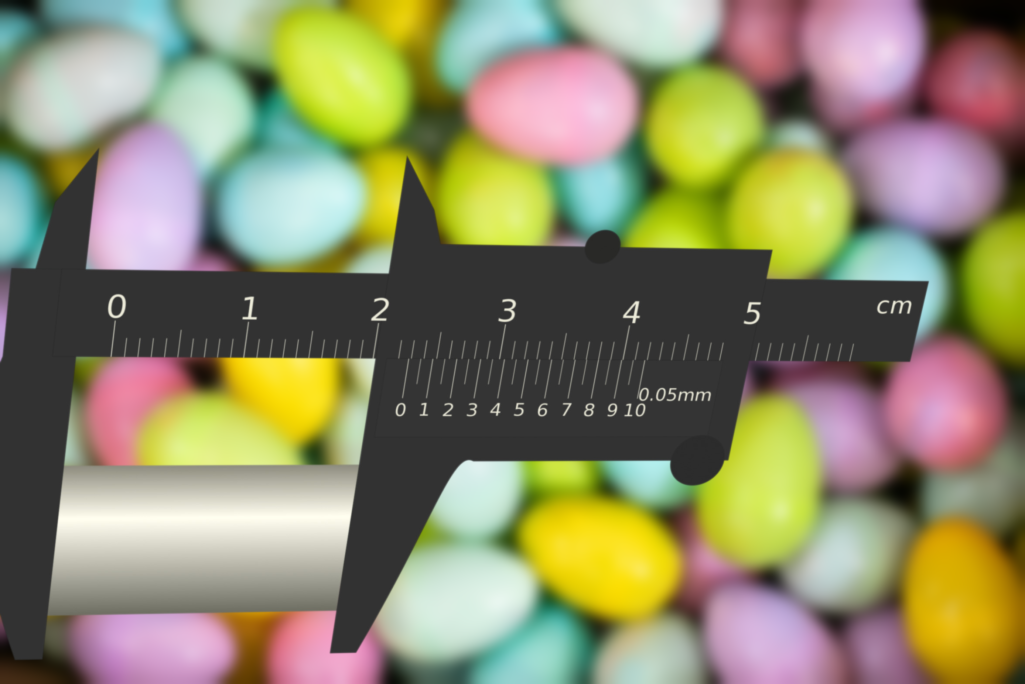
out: 22.8
